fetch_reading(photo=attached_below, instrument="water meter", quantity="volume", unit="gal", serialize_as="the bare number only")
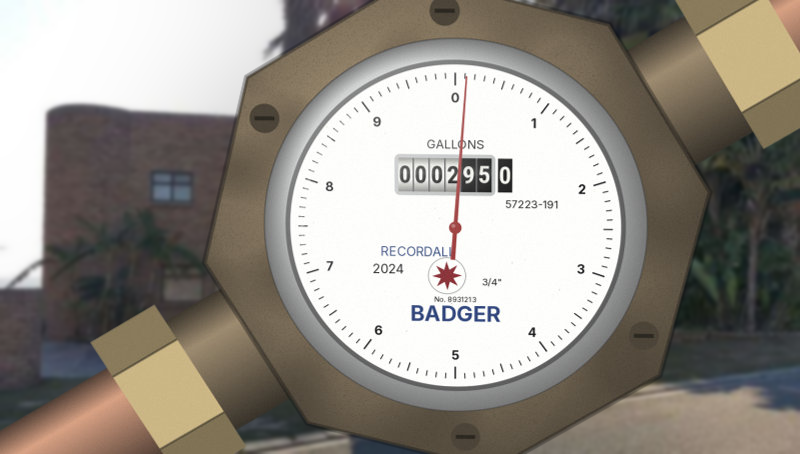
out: 2950.1
